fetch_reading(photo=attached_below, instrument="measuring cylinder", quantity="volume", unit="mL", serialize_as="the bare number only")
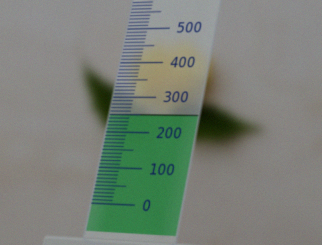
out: 250
